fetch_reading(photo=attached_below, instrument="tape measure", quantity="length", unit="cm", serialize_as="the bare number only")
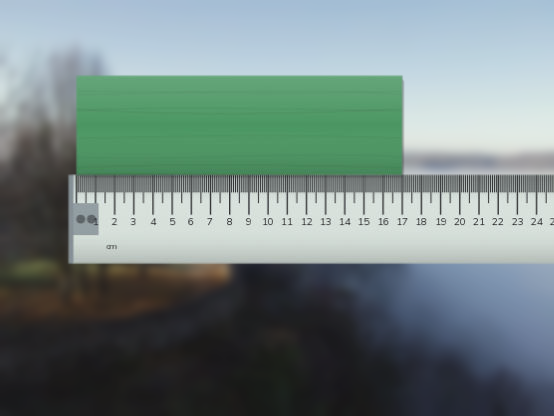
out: 17
